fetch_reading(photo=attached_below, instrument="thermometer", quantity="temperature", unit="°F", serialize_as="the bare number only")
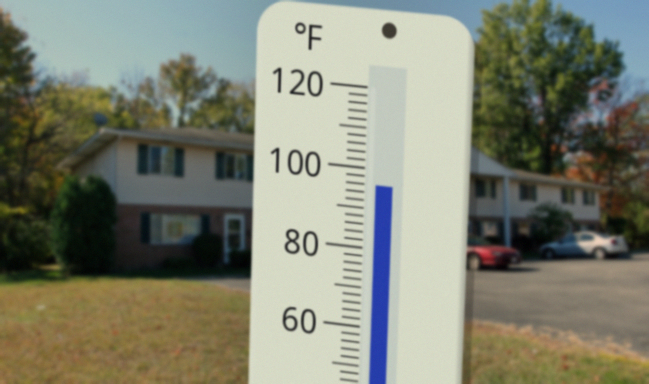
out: 96
